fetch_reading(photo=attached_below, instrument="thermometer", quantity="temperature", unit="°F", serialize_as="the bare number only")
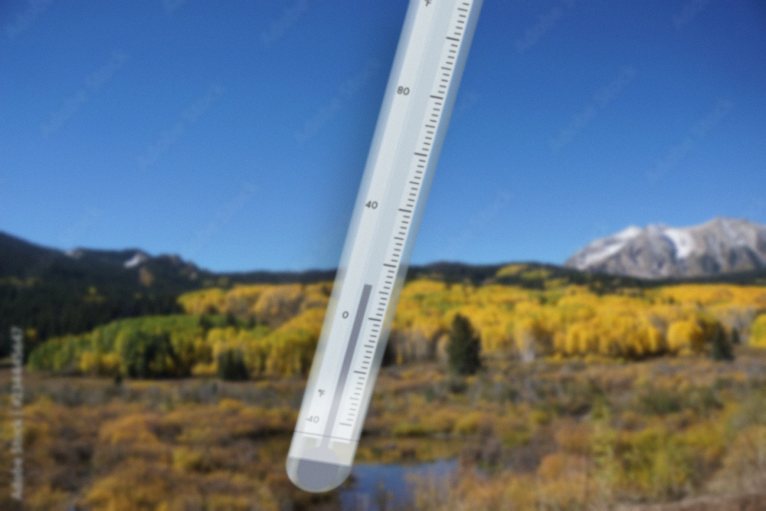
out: 12
